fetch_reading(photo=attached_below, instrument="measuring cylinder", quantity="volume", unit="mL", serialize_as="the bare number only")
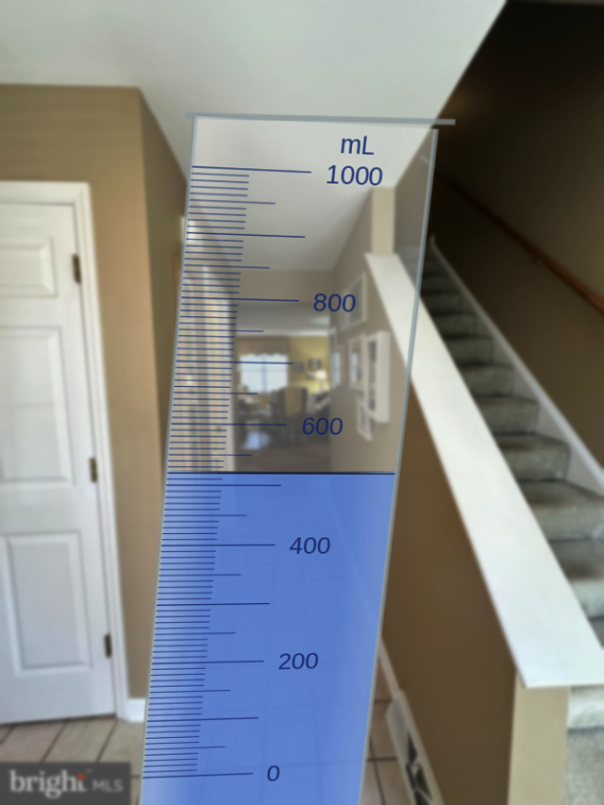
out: 520
